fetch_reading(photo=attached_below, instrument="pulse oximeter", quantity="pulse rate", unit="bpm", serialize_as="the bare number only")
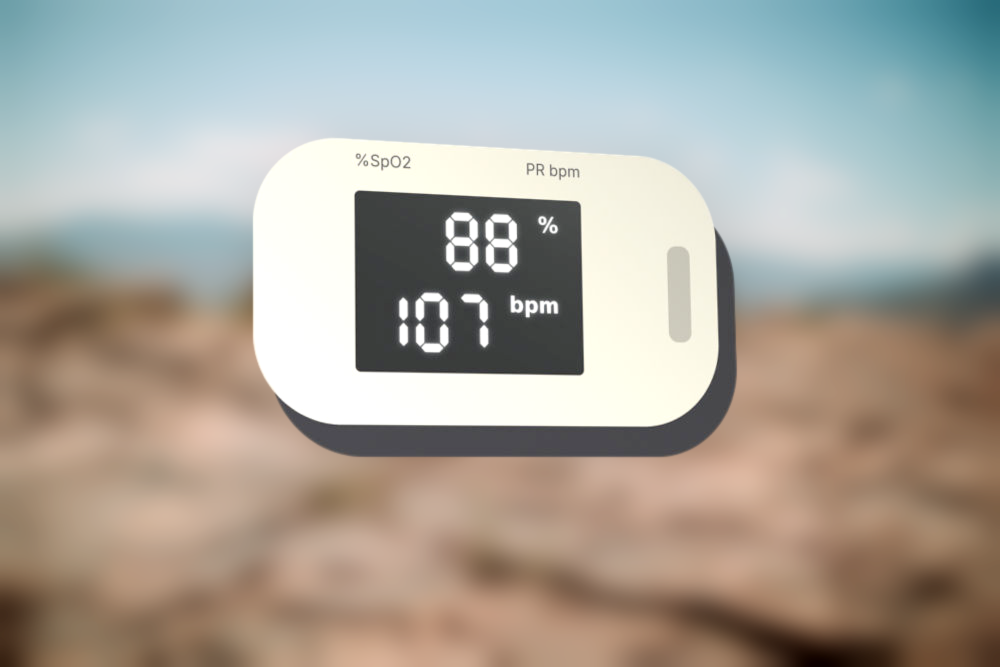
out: 107
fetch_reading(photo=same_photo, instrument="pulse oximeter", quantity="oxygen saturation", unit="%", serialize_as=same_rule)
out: 88
